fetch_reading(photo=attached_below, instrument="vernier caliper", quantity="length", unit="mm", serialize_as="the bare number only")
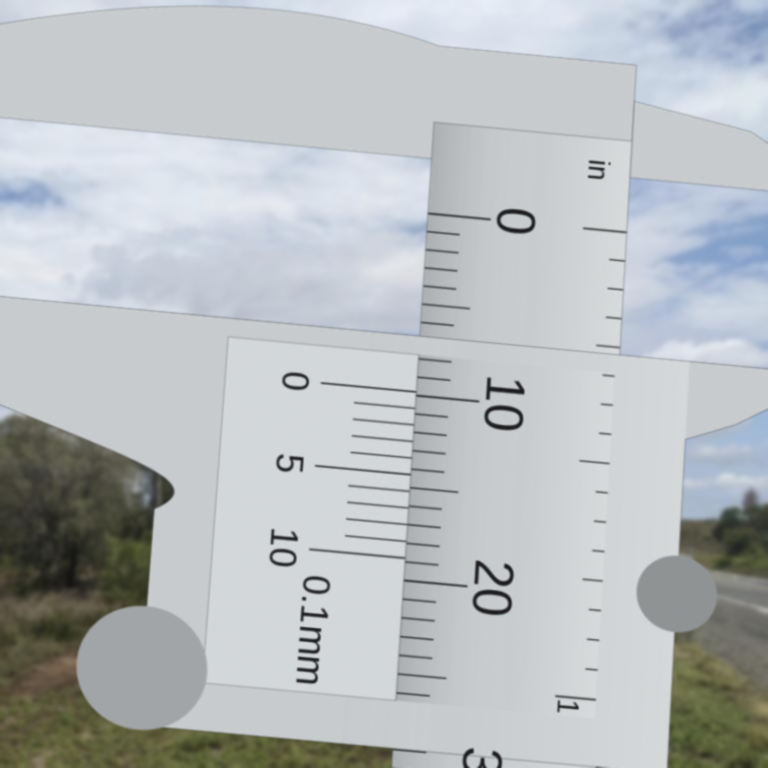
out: 9.8
